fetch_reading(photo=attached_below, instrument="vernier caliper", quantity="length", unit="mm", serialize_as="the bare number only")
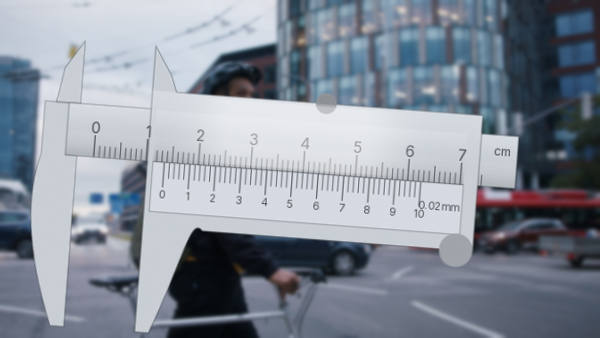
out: 13.5
